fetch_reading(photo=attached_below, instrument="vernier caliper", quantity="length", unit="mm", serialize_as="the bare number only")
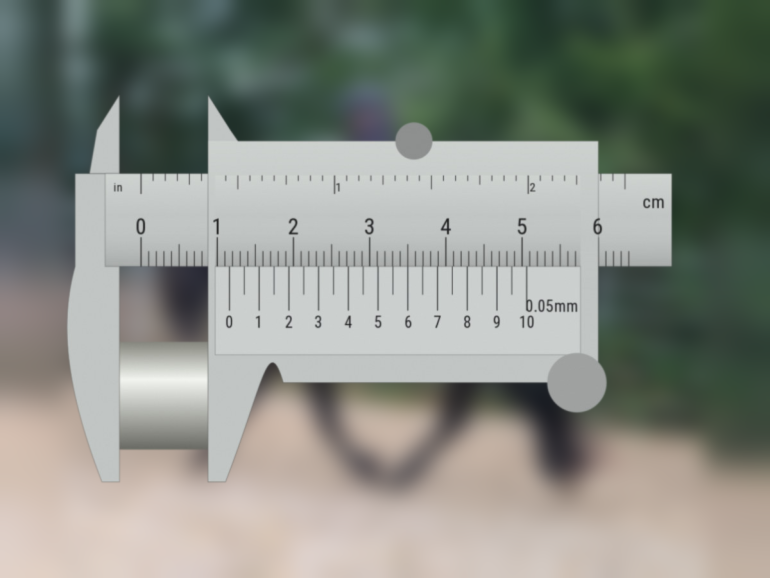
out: 11.6
